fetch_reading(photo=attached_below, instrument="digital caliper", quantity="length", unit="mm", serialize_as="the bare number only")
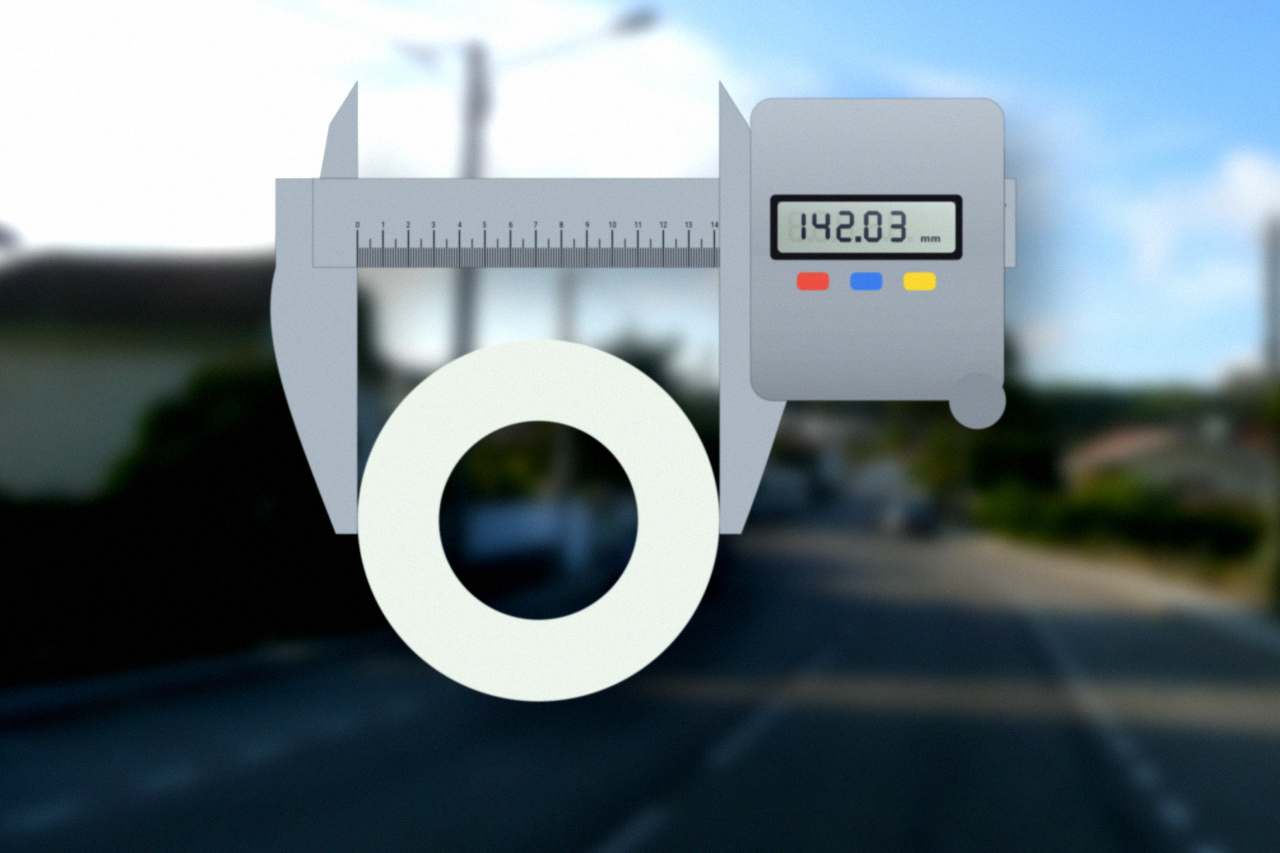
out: 142.03
